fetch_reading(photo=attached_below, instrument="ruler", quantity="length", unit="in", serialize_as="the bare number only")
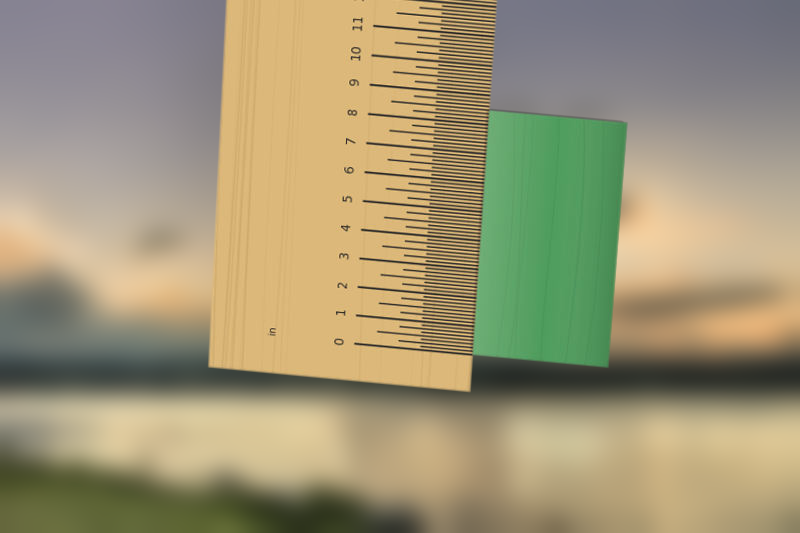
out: 8.5
